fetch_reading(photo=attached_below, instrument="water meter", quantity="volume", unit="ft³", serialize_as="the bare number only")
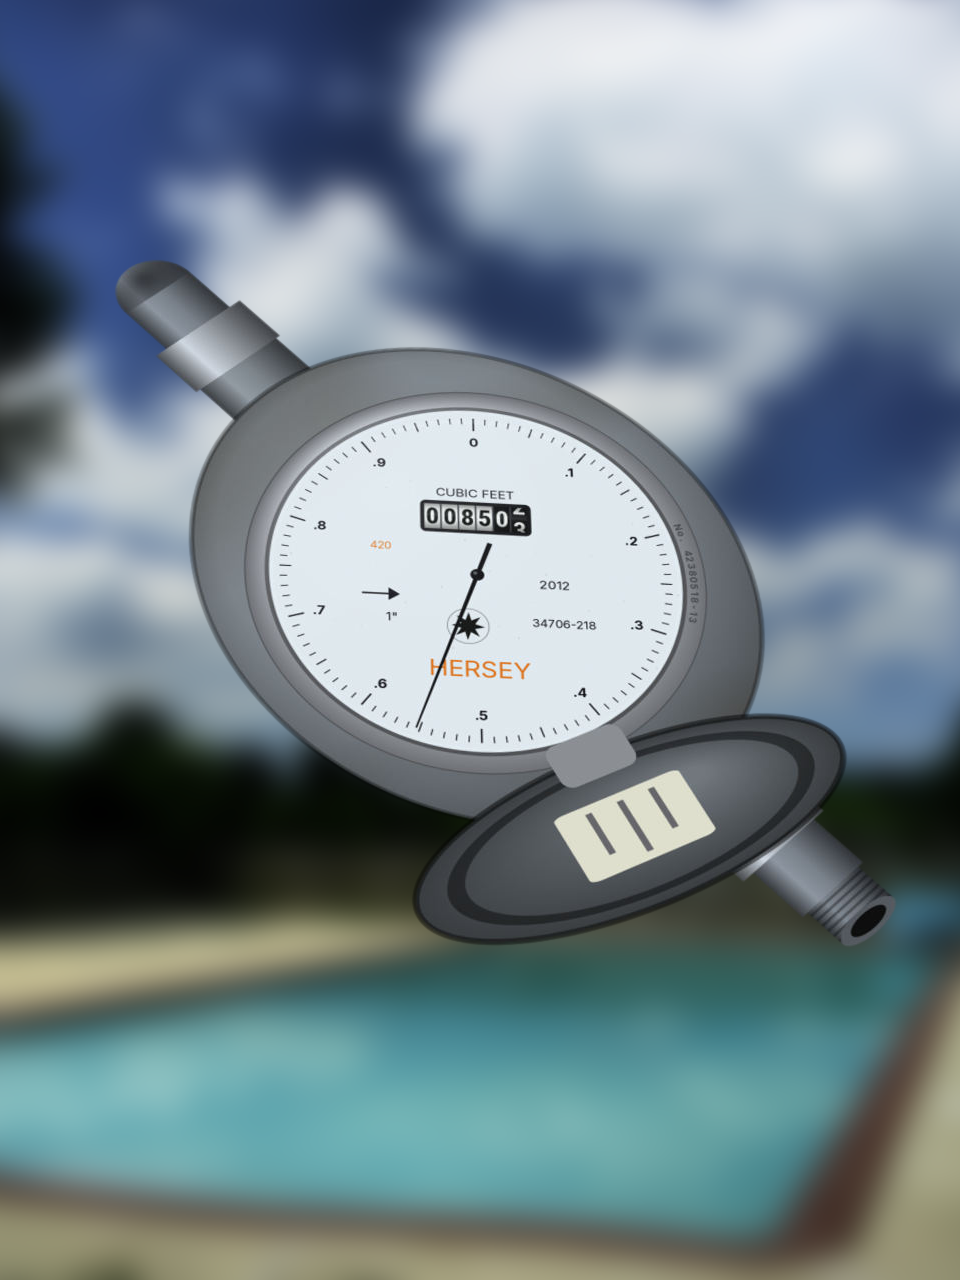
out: 8502.55
